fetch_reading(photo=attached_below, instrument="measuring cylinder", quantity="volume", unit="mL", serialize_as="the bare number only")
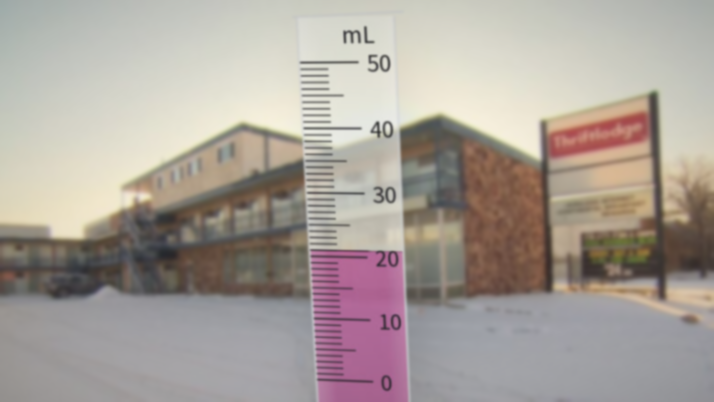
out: 21
